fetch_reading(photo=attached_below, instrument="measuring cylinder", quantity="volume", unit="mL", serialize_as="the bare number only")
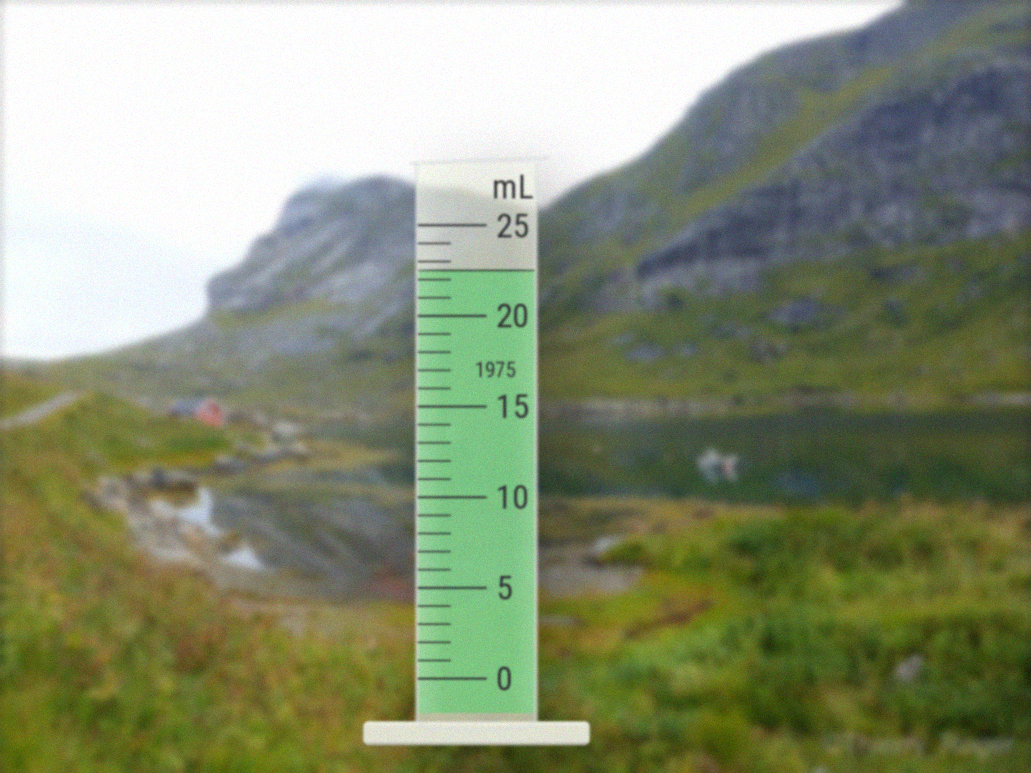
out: 22.5
